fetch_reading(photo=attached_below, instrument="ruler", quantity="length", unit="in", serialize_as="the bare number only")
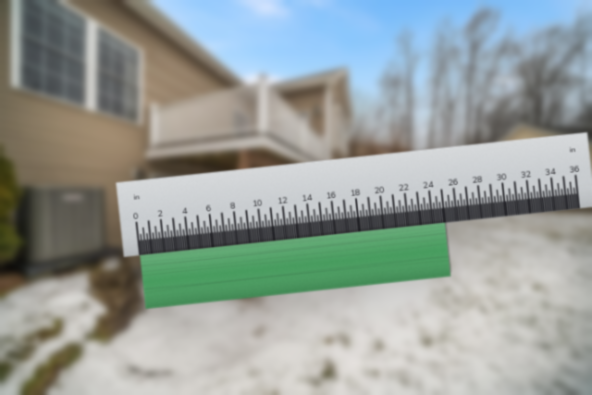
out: 25
